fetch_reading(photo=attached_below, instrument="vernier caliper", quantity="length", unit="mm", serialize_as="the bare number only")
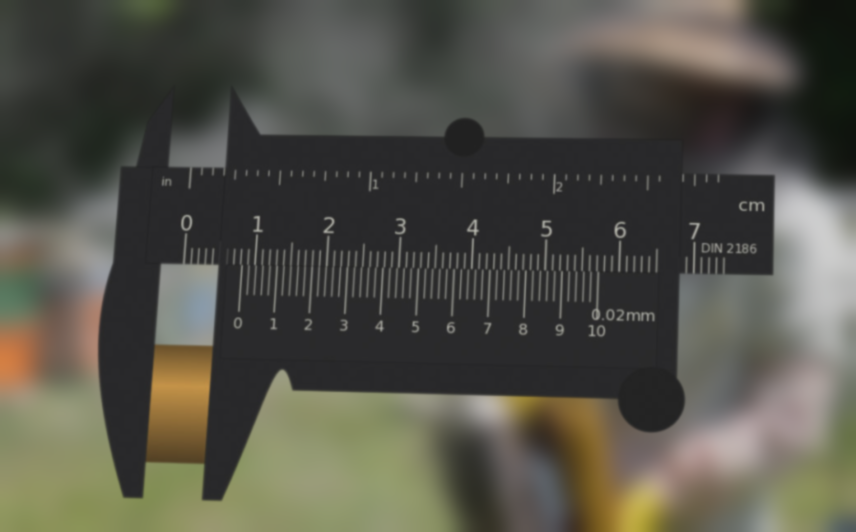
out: 8.2
